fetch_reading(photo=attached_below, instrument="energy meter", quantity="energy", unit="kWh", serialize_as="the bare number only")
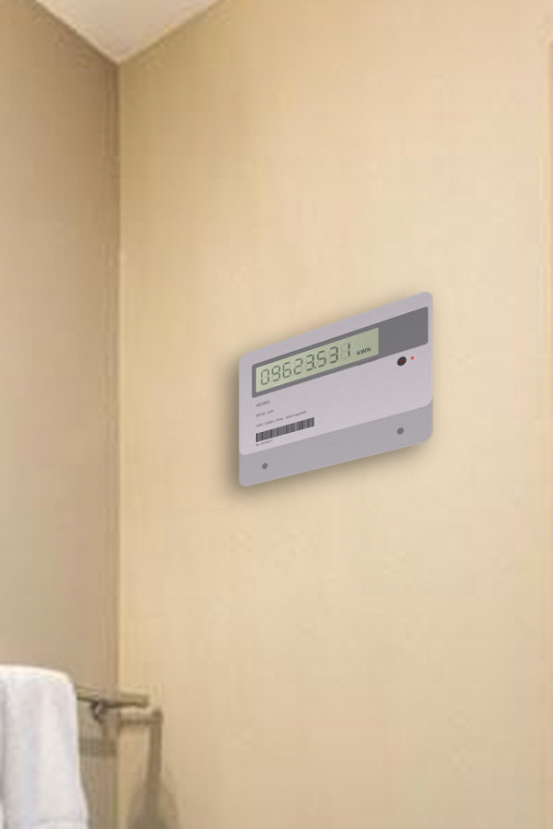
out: 9623.531
